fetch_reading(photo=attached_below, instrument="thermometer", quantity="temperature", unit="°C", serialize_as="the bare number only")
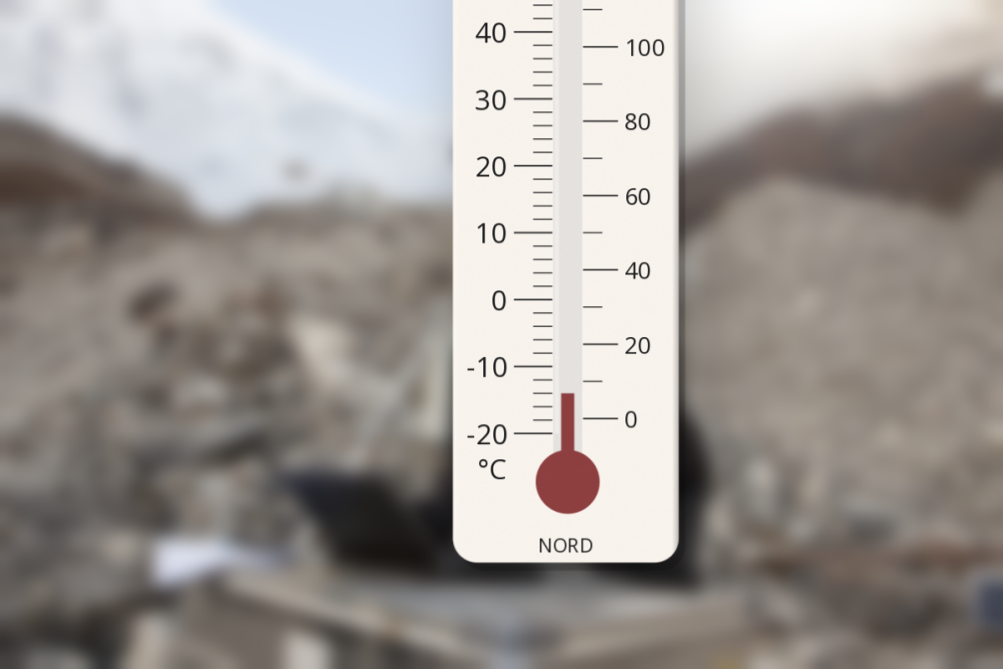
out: -14
